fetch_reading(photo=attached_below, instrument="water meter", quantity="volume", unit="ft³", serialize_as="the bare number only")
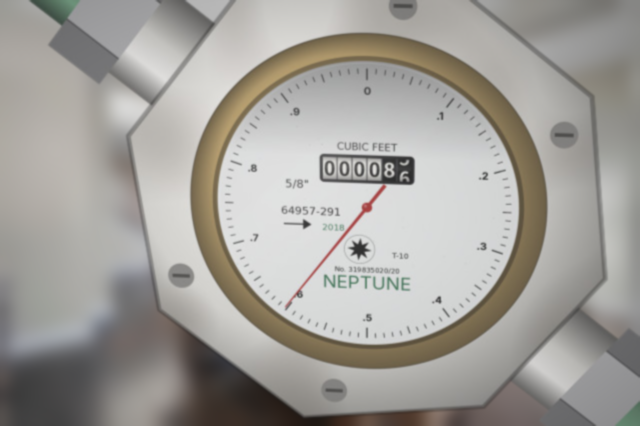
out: 85.60
